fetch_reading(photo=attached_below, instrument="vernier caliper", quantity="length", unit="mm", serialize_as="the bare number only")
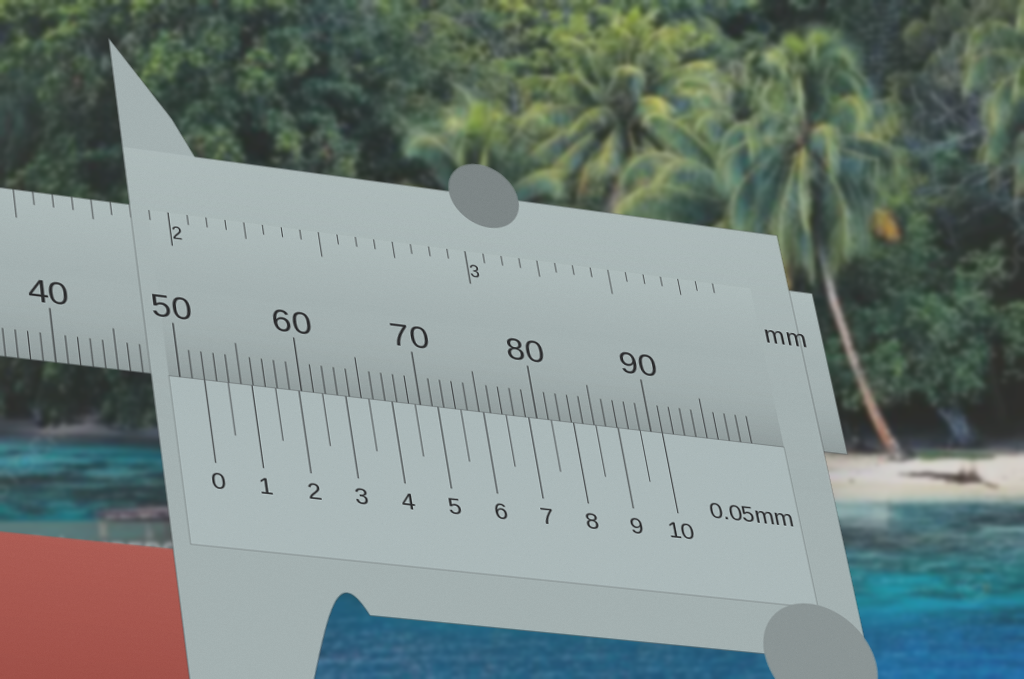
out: 52.0
